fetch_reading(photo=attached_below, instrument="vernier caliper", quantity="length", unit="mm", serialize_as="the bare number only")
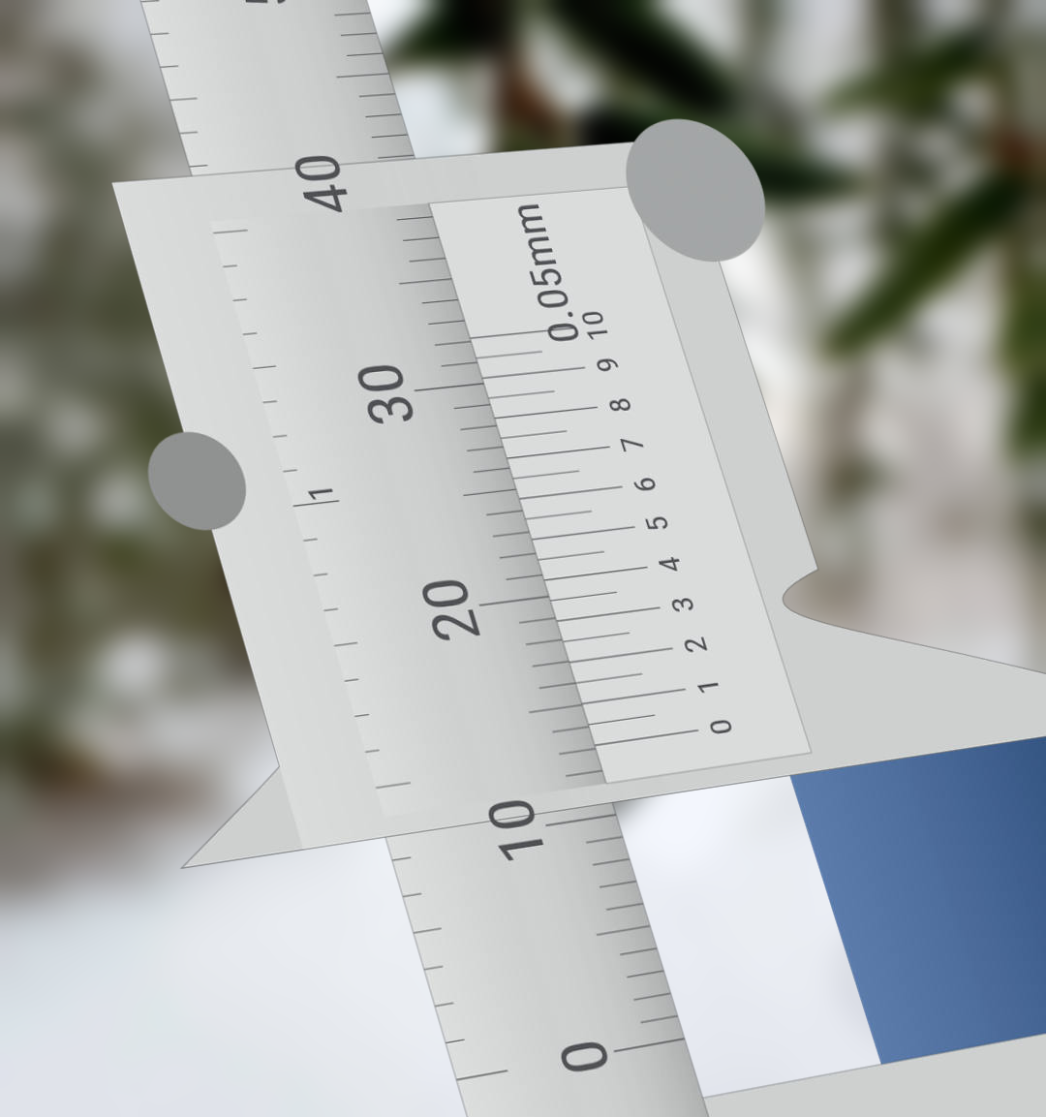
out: 13.15
